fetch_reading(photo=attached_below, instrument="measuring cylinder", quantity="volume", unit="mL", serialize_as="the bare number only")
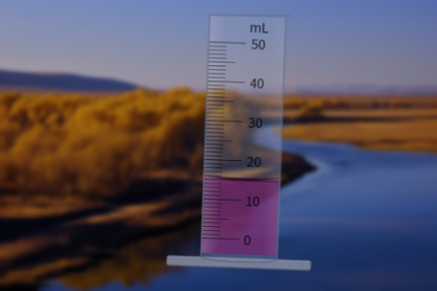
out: 15
